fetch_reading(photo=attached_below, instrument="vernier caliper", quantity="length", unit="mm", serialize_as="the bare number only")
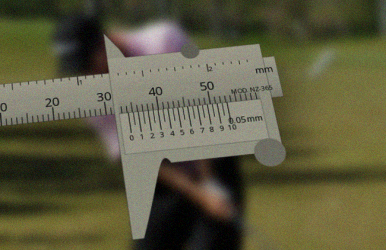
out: 34.2
